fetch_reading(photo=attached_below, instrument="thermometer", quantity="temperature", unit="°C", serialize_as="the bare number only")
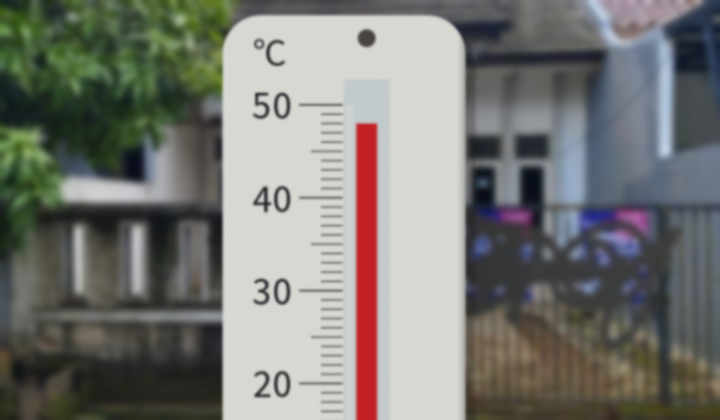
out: 48
